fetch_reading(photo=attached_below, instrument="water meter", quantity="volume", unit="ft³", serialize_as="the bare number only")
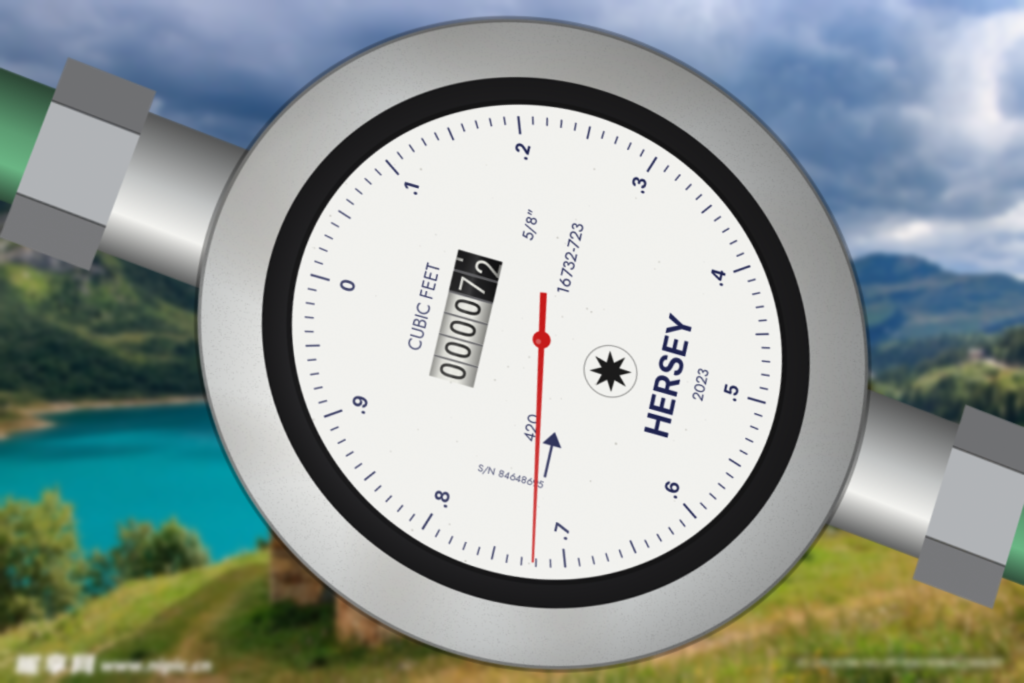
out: 71.72
